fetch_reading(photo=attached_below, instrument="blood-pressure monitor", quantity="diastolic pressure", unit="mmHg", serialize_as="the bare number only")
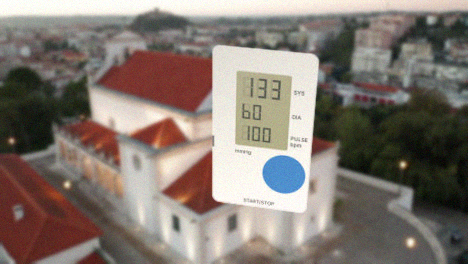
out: 60
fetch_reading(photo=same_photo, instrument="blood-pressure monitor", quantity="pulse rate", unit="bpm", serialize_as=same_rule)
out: 100
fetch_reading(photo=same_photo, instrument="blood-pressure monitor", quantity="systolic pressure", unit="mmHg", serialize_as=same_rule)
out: 133
